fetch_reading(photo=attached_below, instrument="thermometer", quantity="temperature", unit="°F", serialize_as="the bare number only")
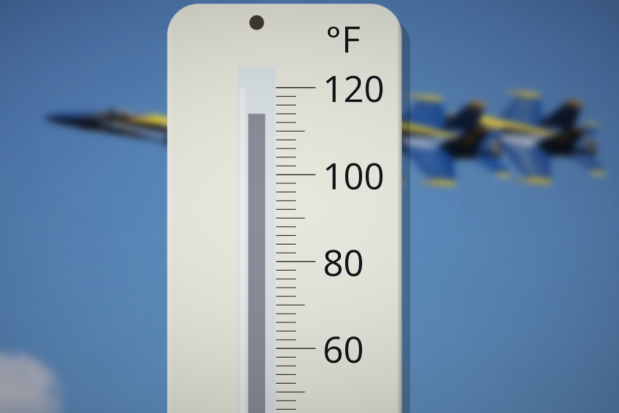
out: 114
